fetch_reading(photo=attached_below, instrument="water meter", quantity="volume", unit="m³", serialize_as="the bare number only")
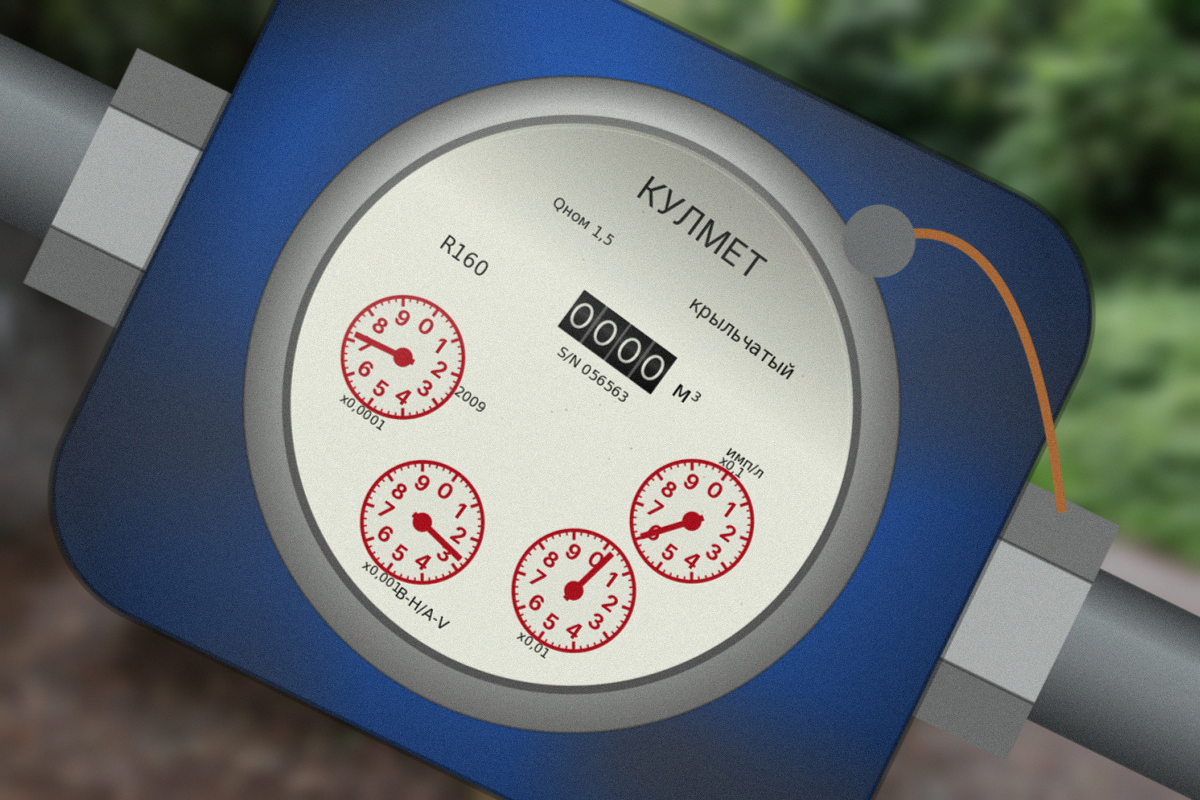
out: 0.6027
